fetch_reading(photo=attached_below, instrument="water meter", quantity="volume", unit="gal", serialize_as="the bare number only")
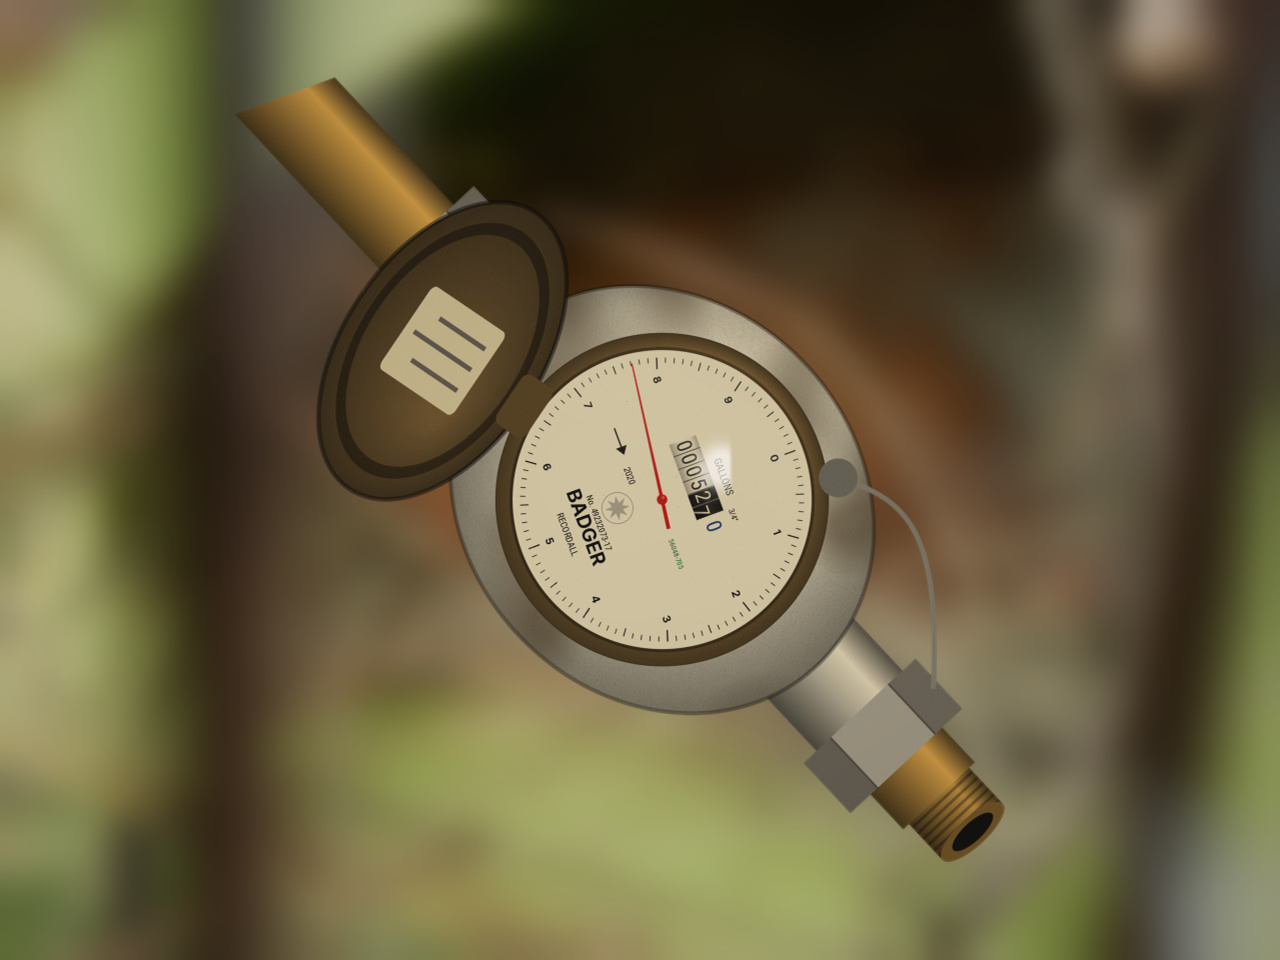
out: 5267.7
